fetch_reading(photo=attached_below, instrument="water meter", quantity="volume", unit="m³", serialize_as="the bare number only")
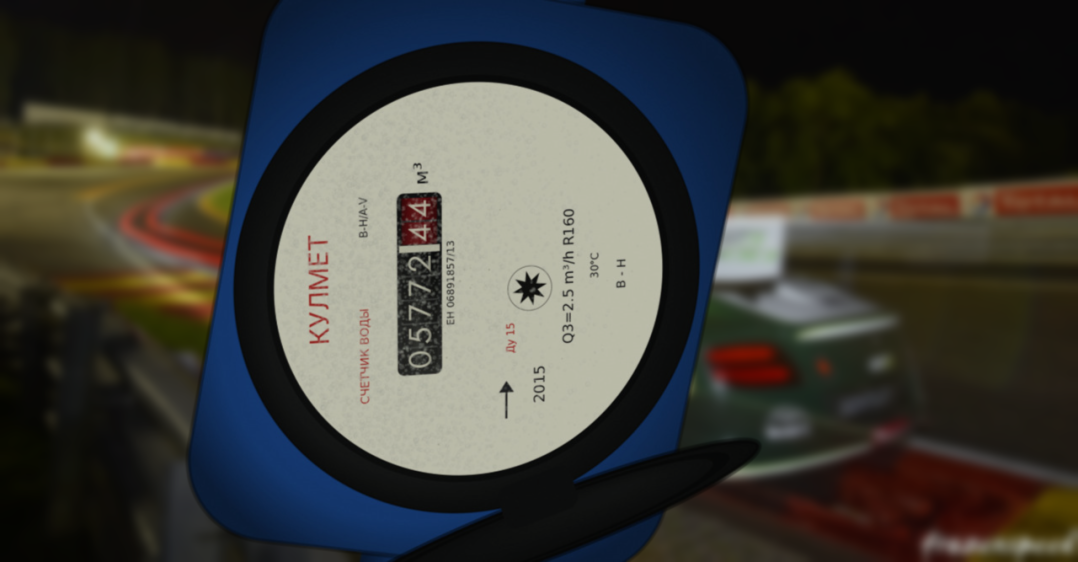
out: 5772.44
